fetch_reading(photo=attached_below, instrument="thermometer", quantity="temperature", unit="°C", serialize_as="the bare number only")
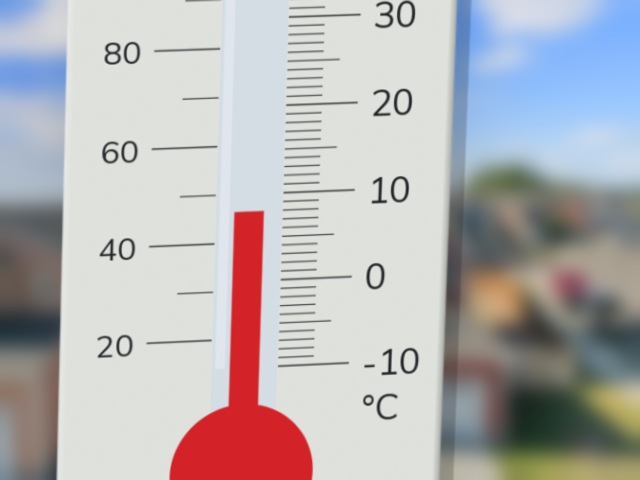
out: 8
